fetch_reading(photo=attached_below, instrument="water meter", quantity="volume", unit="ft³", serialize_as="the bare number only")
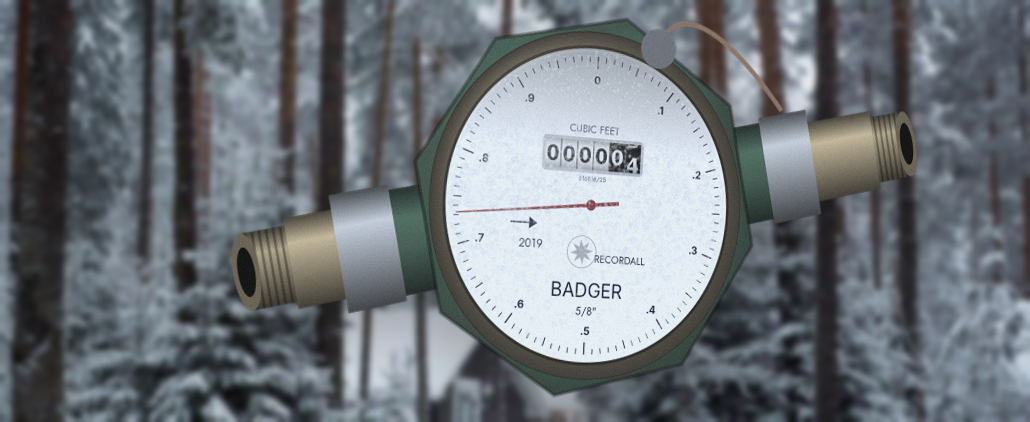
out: 3.73
